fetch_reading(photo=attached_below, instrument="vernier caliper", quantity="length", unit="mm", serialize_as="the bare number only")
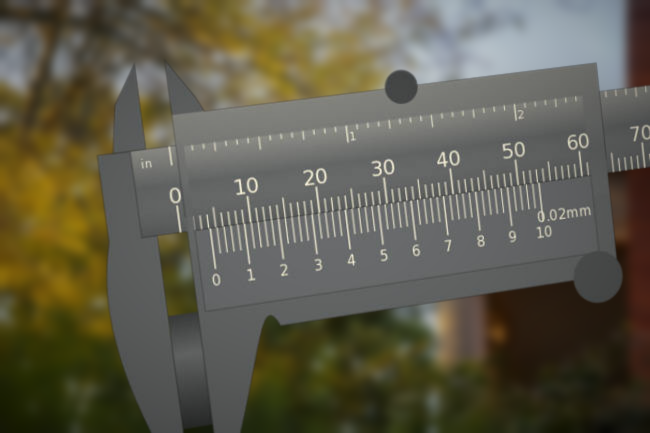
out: 4.2
